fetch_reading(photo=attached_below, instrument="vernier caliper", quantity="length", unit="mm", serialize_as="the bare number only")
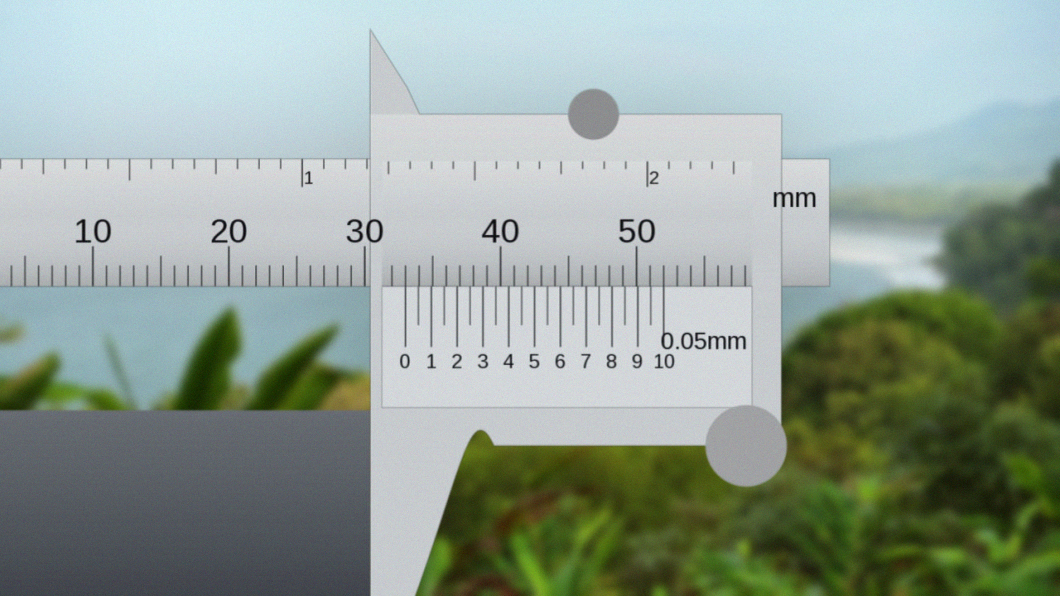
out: 33.0
